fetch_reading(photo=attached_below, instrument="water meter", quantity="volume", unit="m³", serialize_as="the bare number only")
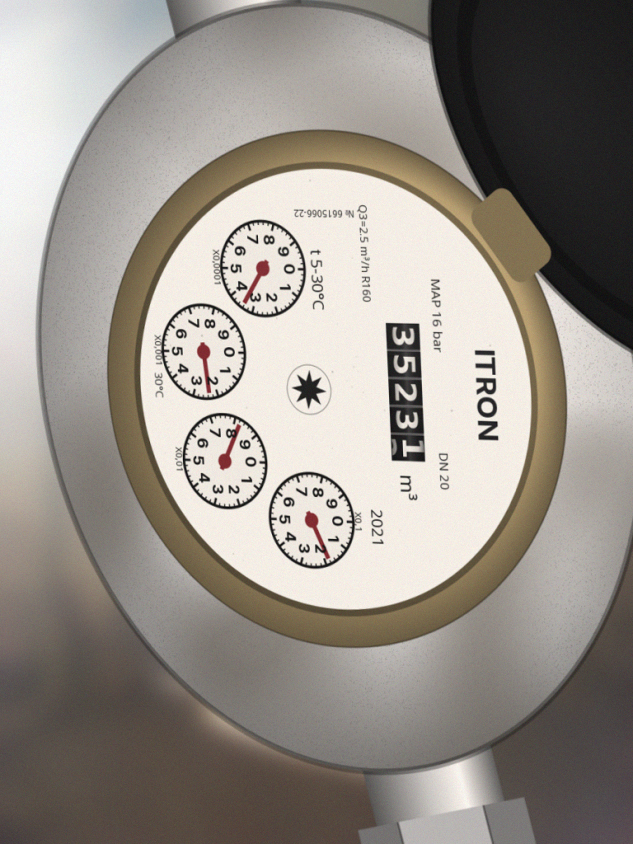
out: 35231.1823
